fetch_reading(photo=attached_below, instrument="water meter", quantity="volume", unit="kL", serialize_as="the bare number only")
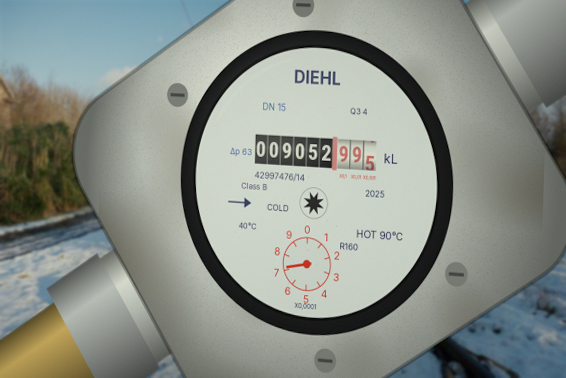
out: 9052.9947
